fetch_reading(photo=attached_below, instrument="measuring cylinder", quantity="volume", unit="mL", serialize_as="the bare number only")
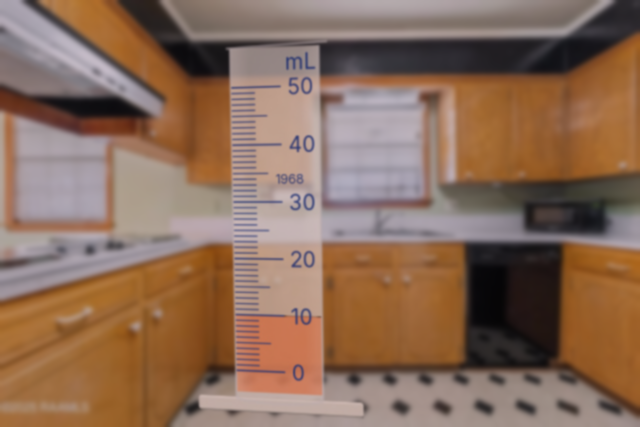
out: 10
